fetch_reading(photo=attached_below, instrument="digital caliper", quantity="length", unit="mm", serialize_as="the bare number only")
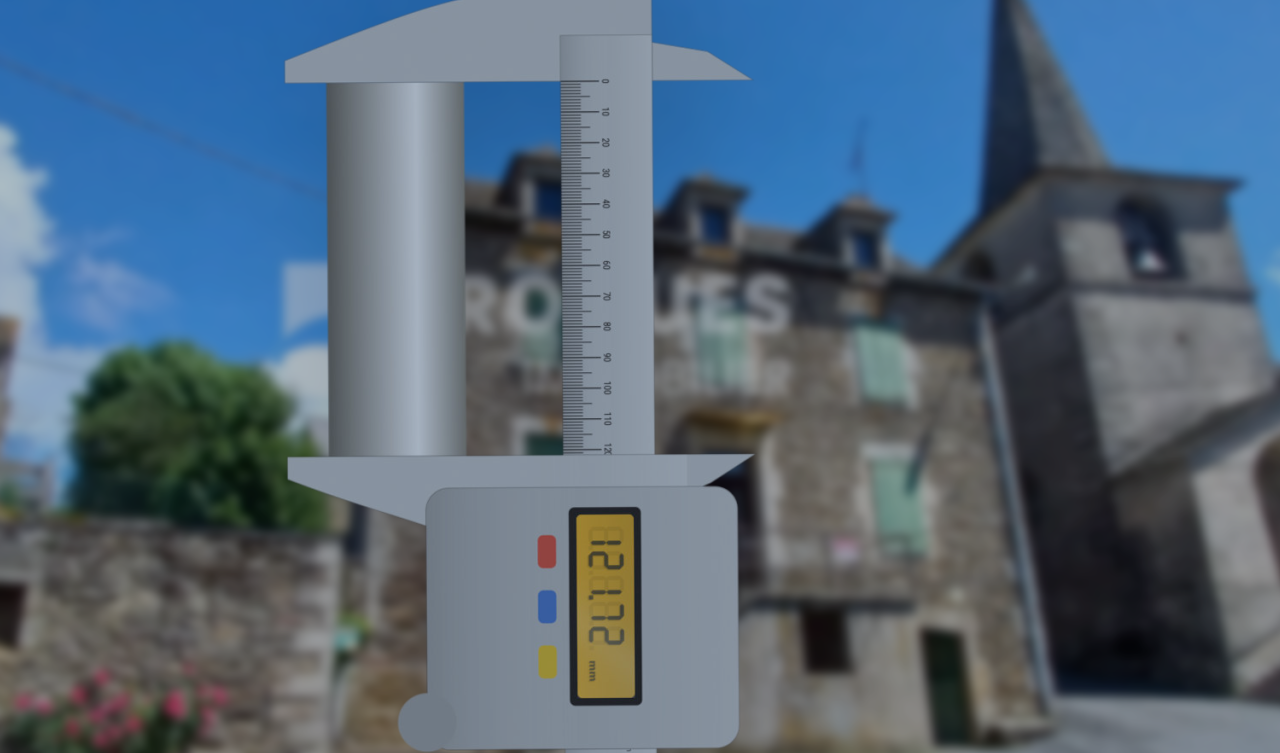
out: 121.72
